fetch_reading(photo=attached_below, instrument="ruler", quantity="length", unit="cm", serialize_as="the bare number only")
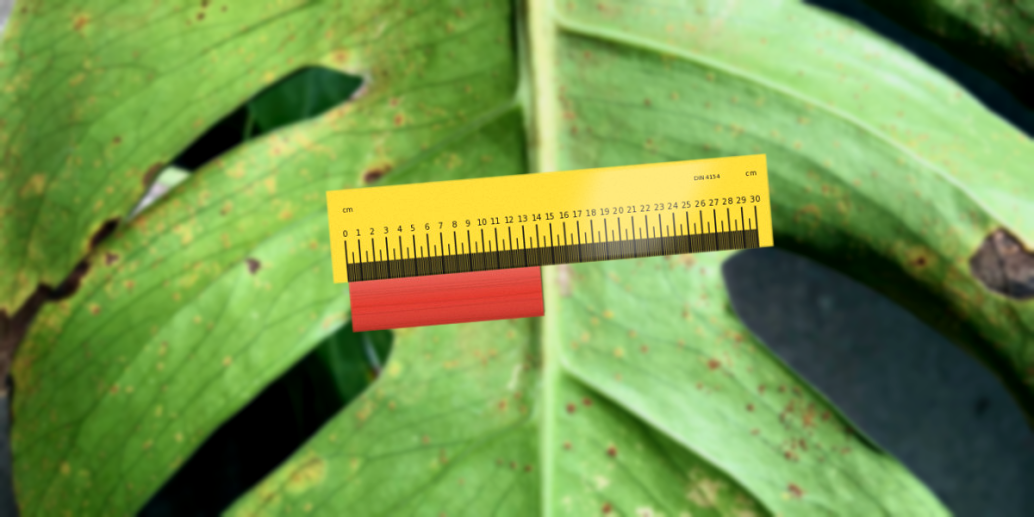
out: 14
